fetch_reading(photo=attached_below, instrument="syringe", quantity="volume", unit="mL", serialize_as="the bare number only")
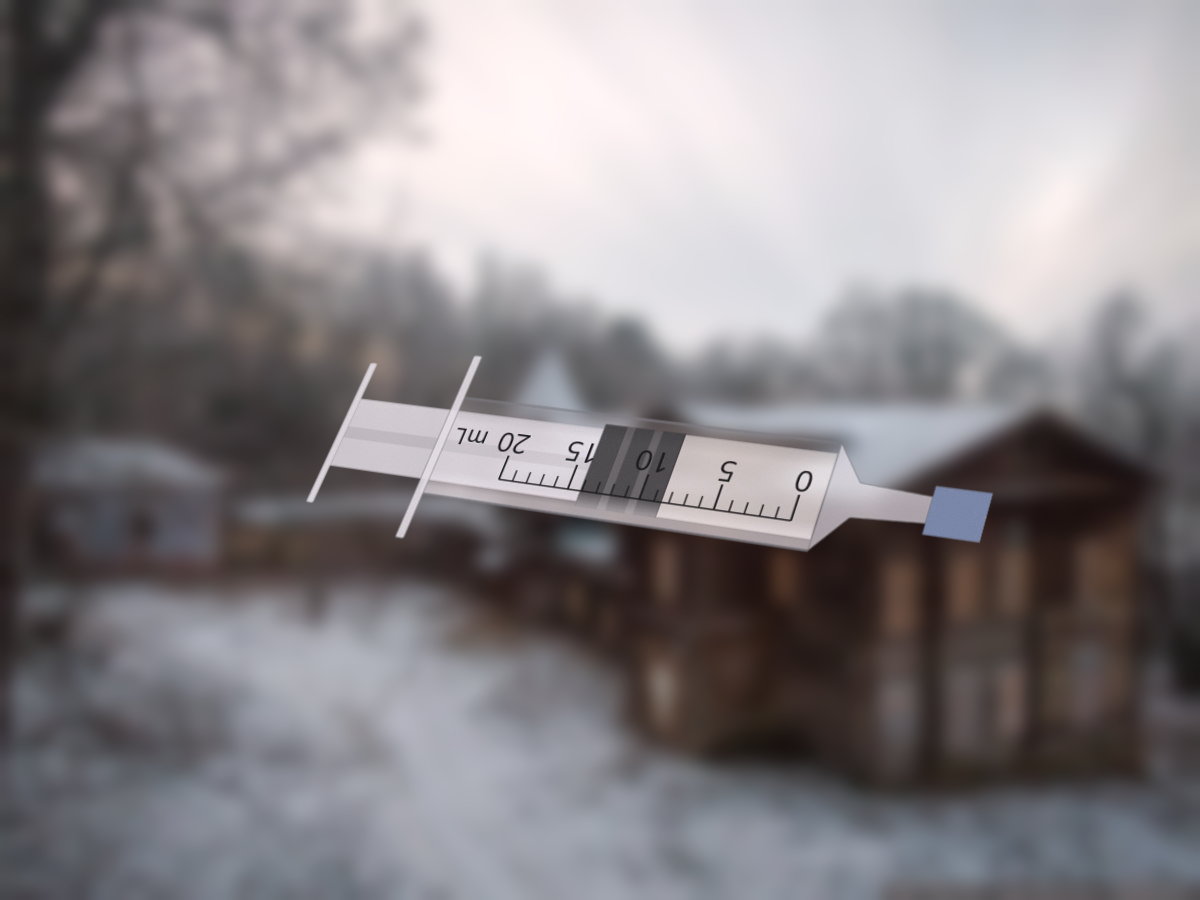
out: 8.5
